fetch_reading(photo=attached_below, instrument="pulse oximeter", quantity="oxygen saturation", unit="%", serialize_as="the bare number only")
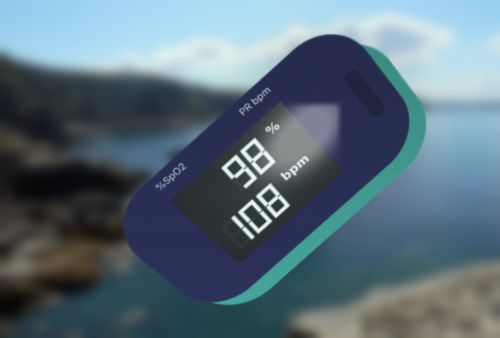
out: 98
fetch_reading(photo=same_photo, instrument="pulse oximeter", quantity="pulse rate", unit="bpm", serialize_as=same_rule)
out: 108
